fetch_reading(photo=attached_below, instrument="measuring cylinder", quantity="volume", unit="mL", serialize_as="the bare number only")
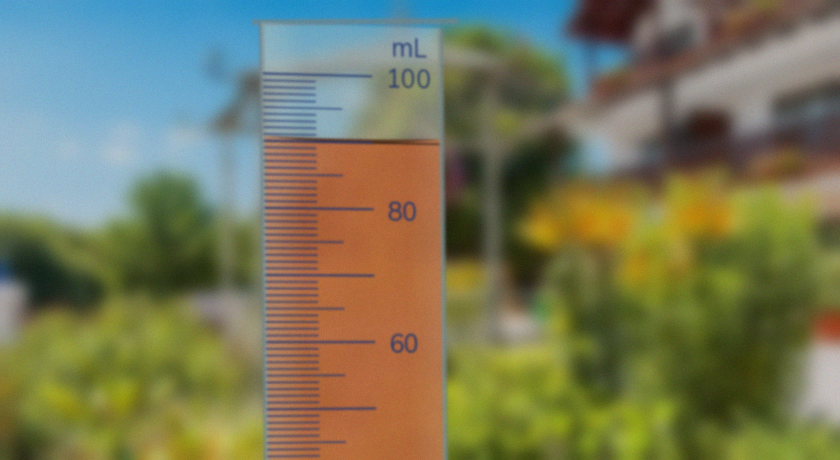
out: 90
